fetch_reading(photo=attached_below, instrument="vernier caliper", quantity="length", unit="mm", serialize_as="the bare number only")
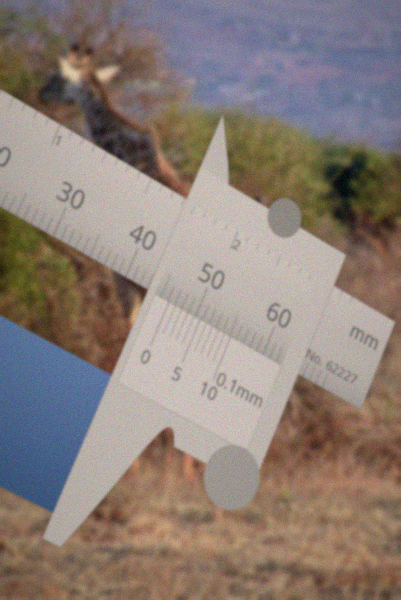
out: 46.2
